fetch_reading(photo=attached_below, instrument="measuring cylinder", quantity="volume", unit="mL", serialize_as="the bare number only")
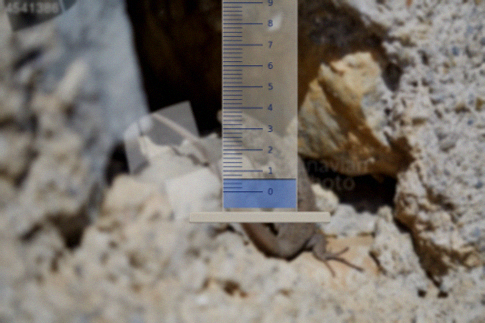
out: 0.6
